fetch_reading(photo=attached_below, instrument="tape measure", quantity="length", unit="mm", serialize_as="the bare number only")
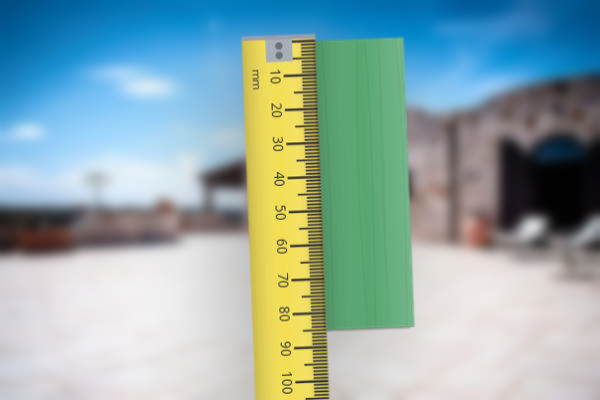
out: 85
